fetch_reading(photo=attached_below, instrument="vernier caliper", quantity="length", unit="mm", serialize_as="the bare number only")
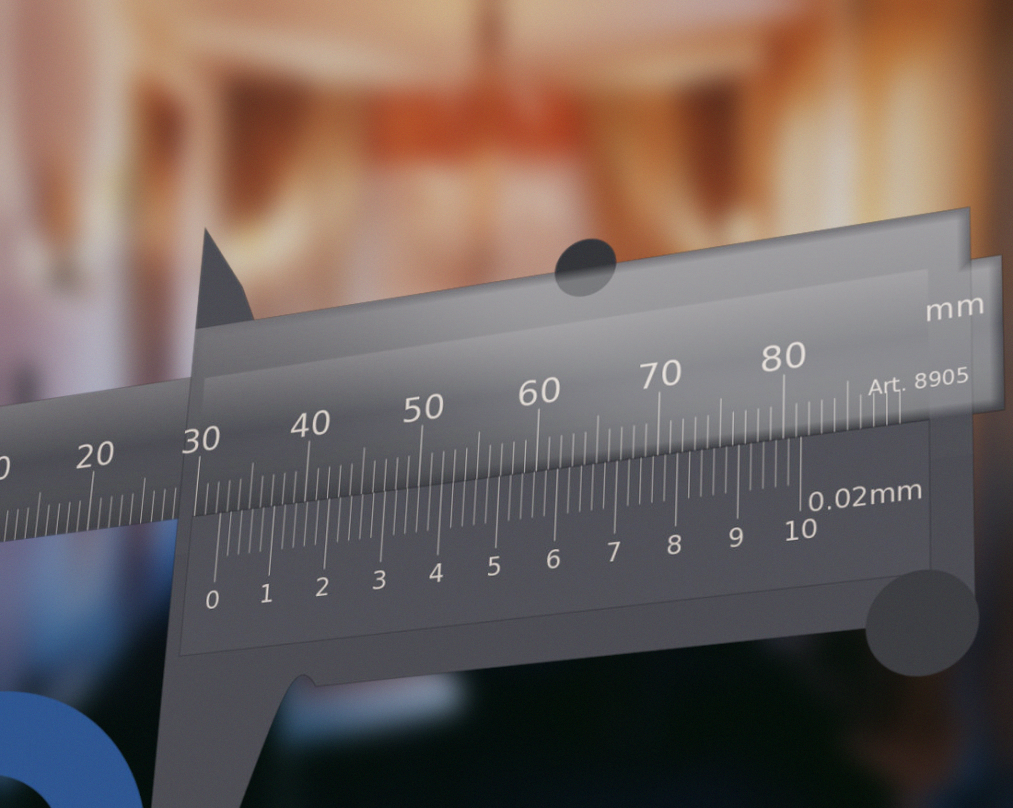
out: 32.4
